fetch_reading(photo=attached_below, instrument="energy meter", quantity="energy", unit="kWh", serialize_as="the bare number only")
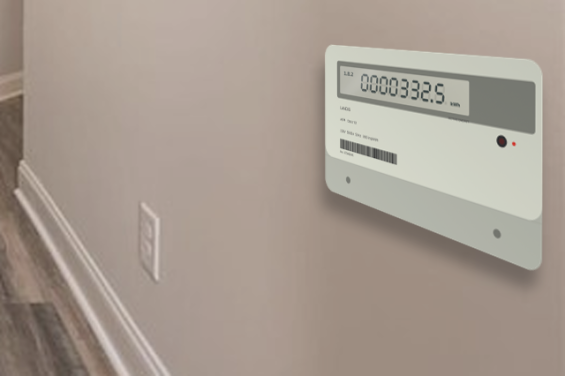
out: 332.5
